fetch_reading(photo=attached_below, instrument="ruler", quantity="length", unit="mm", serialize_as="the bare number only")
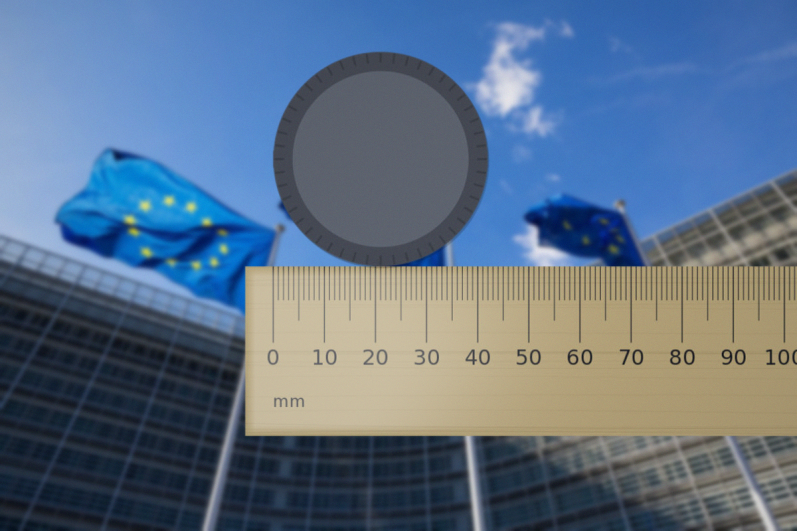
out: 42
